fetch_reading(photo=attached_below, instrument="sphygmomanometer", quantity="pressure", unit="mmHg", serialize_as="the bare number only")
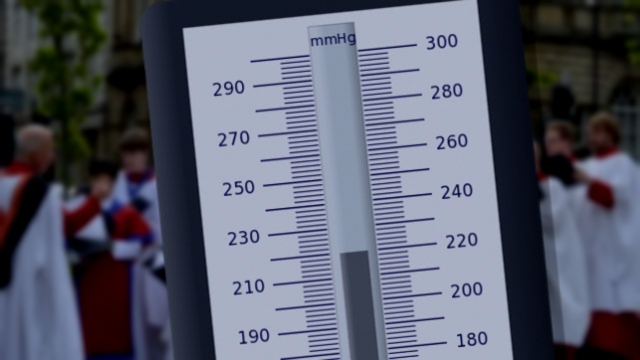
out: 220
